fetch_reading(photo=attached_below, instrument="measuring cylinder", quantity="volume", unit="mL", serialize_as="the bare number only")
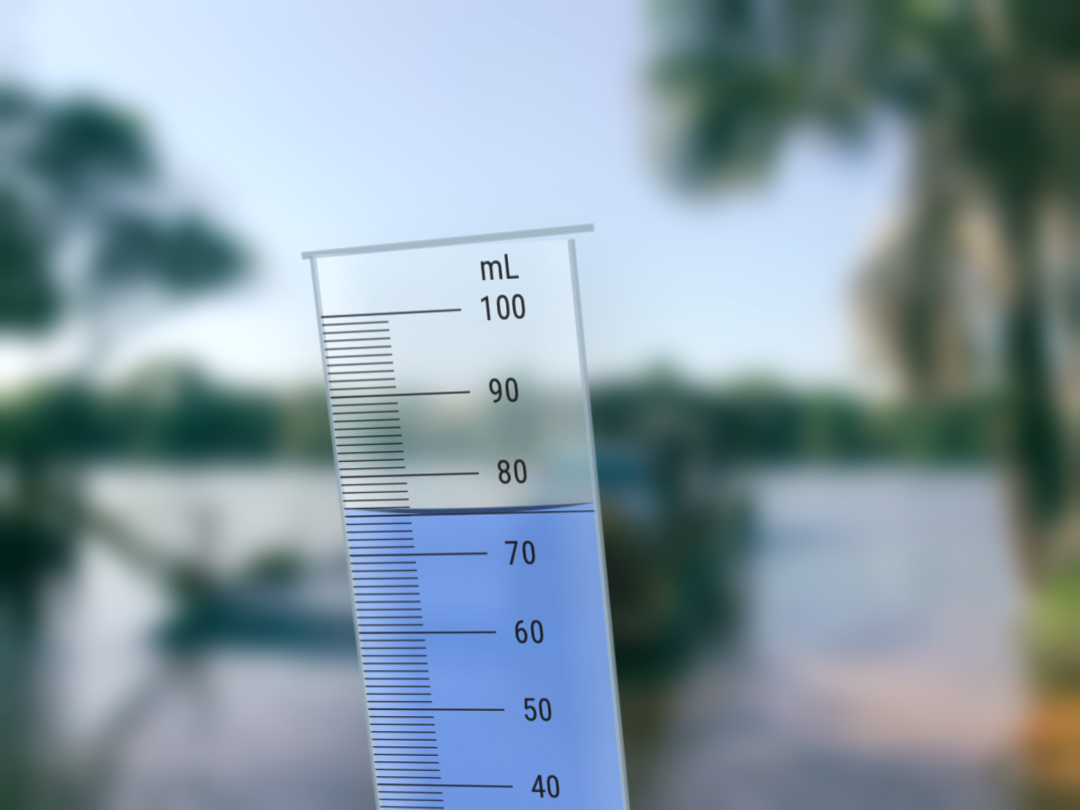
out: 75
